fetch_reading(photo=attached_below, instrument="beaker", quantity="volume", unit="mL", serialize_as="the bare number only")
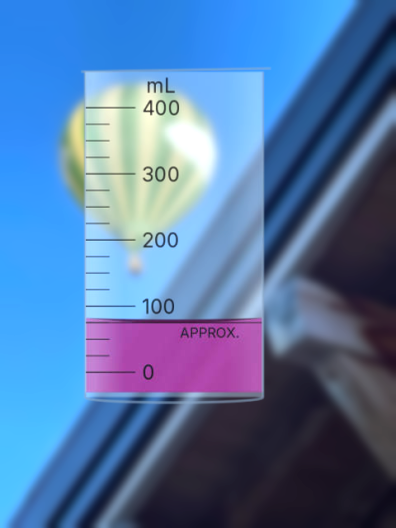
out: 75
